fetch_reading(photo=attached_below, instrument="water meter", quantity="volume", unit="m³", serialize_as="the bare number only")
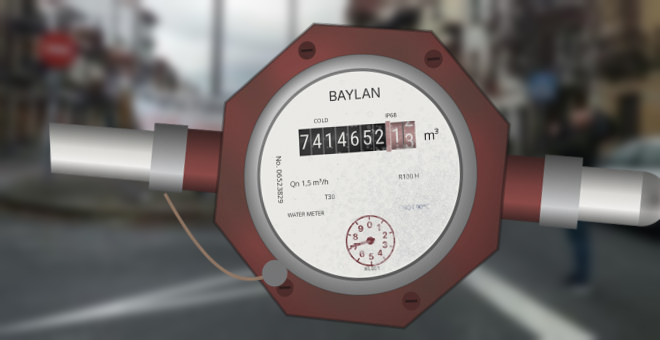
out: 7414652.127
